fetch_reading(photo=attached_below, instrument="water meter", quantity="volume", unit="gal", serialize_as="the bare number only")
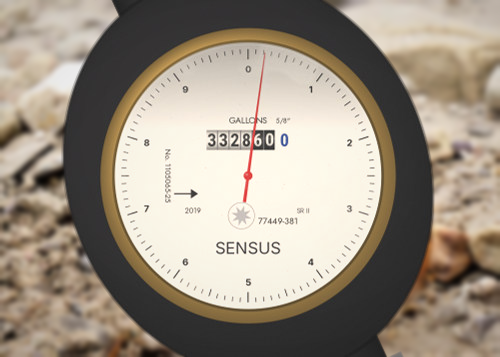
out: 3328600.2
